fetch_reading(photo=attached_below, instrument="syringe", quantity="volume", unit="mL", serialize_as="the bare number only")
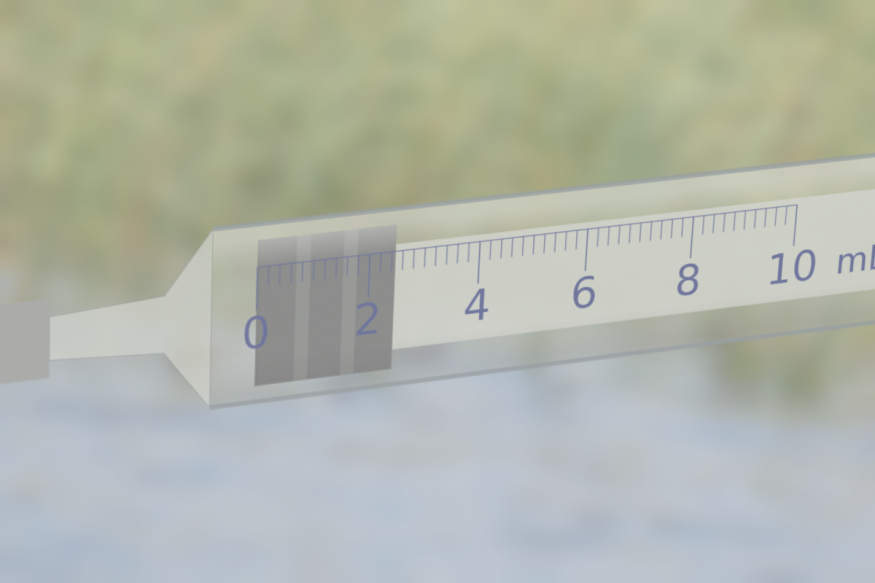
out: 0
